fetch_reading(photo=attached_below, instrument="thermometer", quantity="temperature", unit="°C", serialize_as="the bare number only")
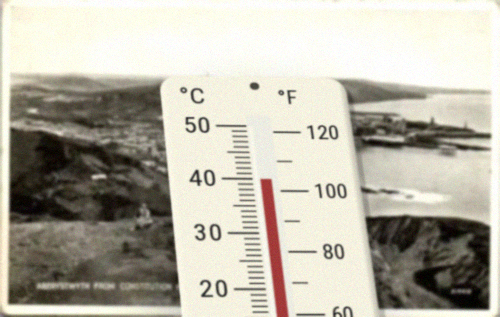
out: 40
